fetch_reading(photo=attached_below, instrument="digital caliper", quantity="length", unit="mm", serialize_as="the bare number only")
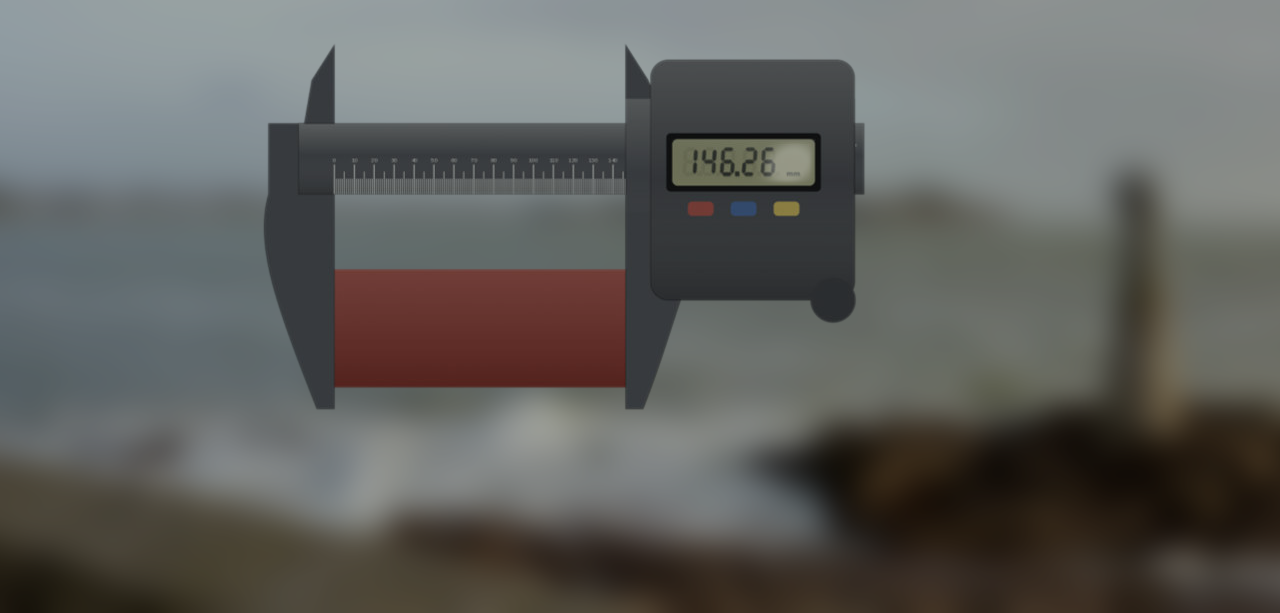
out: 146.26
